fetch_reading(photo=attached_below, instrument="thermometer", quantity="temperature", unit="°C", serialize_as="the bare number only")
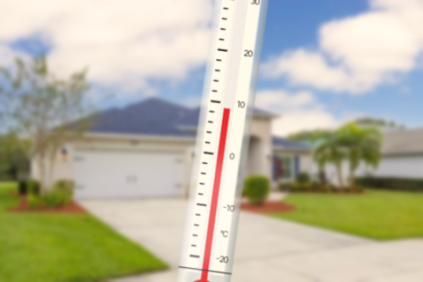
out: 9
